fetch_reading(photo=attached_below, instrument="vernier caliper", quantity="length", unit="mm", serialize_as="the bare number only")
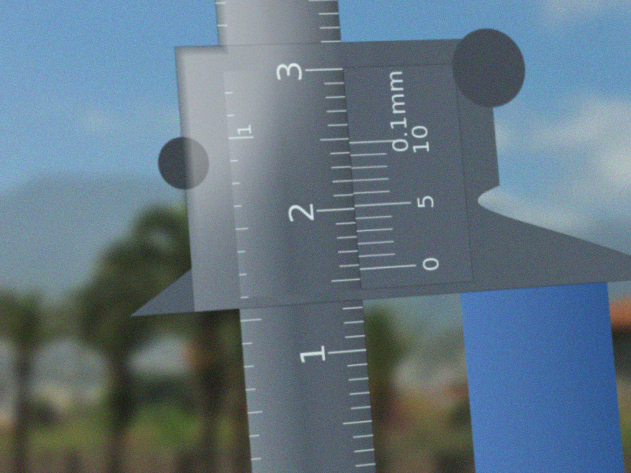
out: 15.7
